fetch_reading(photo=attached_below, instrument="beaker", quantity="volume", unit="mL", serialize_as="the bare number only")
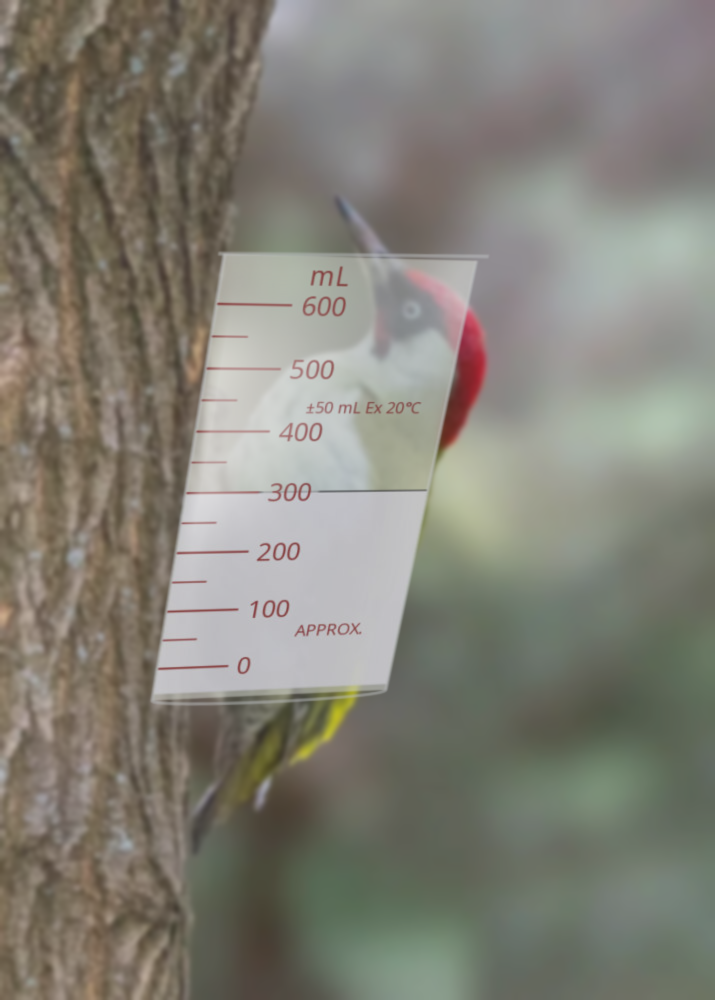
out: 300
